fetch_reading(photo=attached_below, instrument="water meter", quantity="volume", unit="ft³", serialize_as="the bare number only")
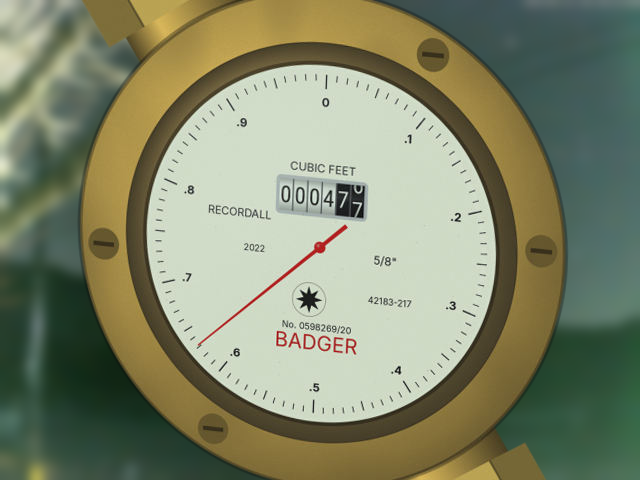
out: 476.63
